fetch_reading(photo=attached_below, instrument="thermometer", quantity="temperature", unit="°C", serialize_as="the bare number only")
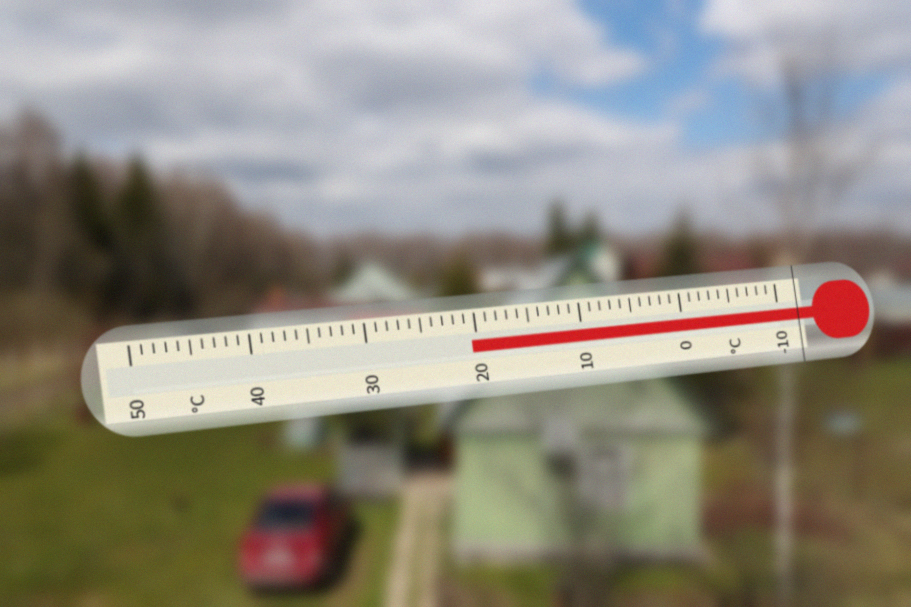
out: 20.5
